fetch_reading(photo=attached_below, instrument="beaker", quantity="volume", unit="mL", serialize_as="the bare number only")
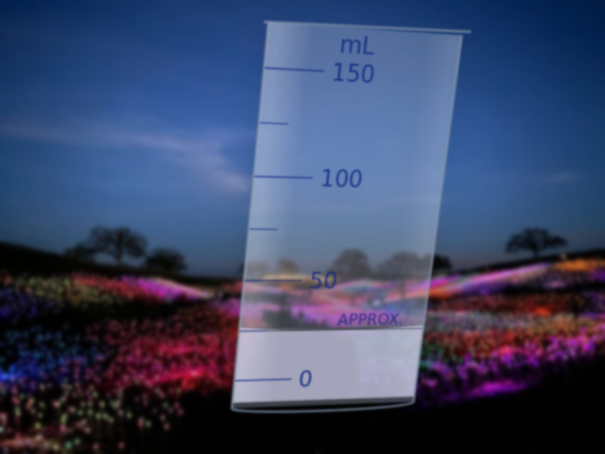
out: 25
